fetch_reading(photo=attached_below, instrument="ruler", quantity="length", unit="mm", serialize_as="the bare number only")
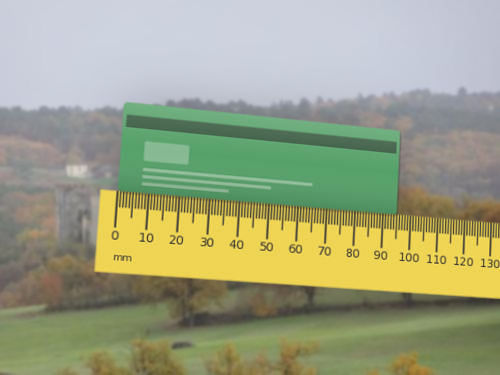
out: 95
